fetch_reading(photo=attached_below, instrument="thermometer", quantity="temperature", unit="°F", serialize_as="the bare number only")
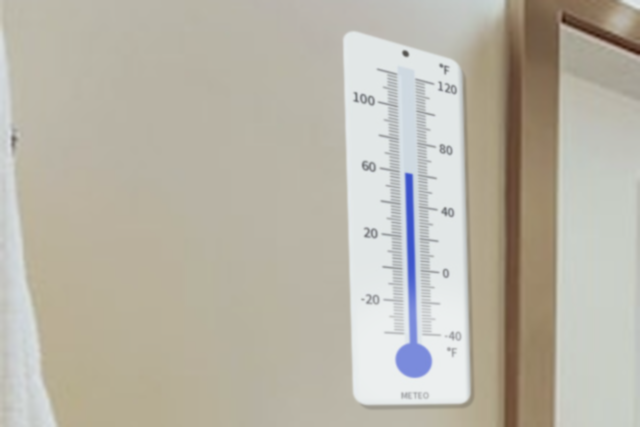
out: 60
